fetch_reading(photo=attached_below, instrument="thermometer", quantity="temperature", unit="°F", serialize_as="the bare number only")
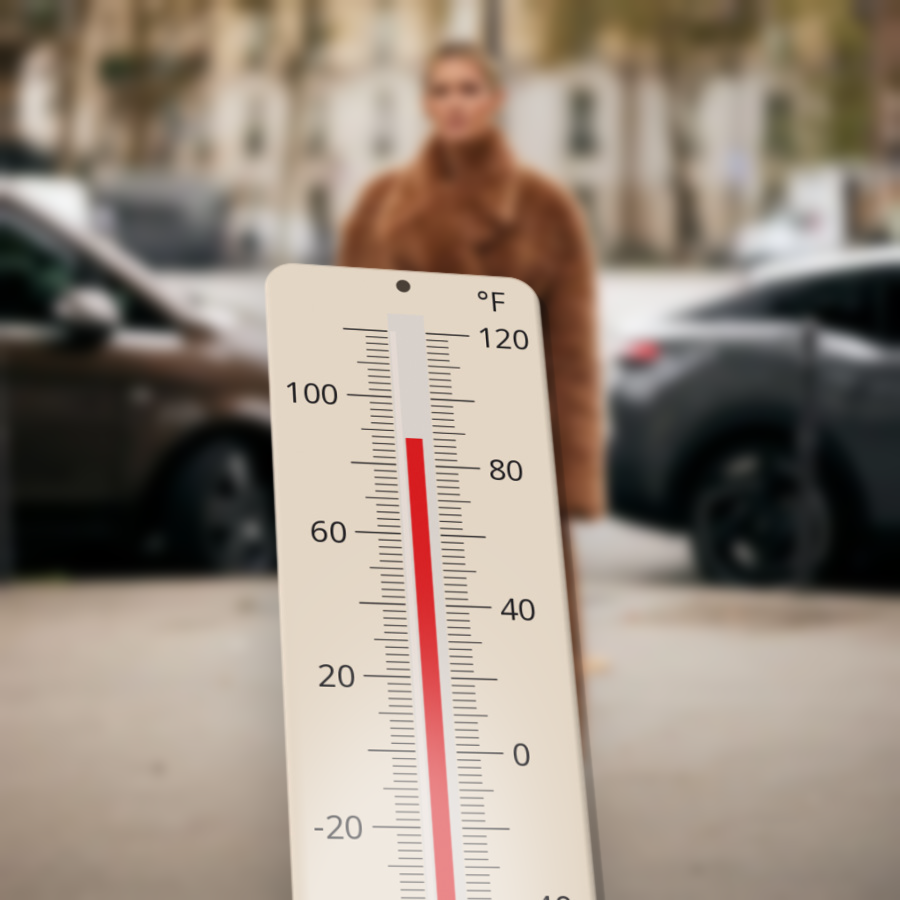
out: 88
